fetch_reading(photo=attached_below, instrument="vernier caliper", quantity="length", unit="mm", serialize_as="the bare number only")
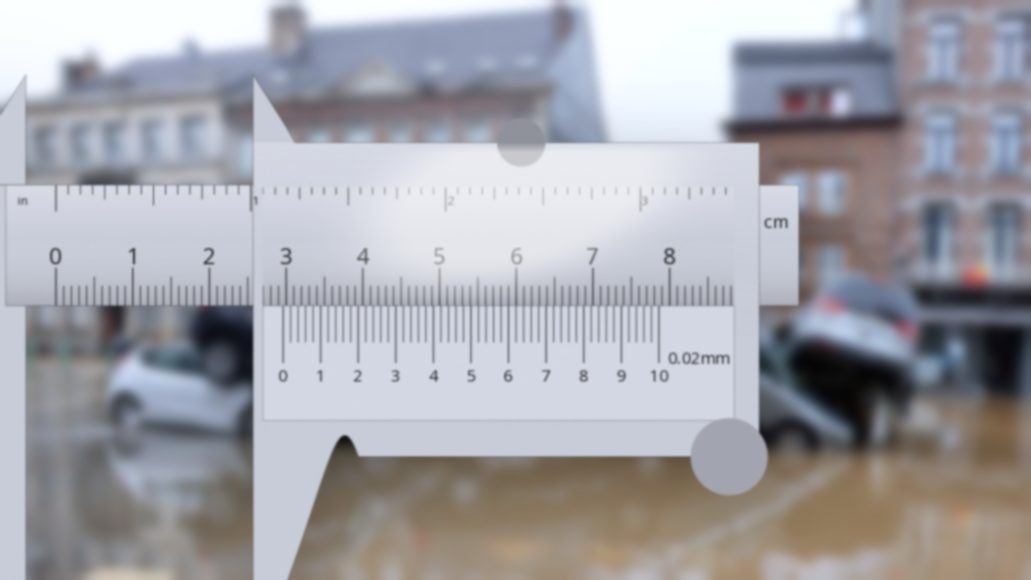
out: 29.6
